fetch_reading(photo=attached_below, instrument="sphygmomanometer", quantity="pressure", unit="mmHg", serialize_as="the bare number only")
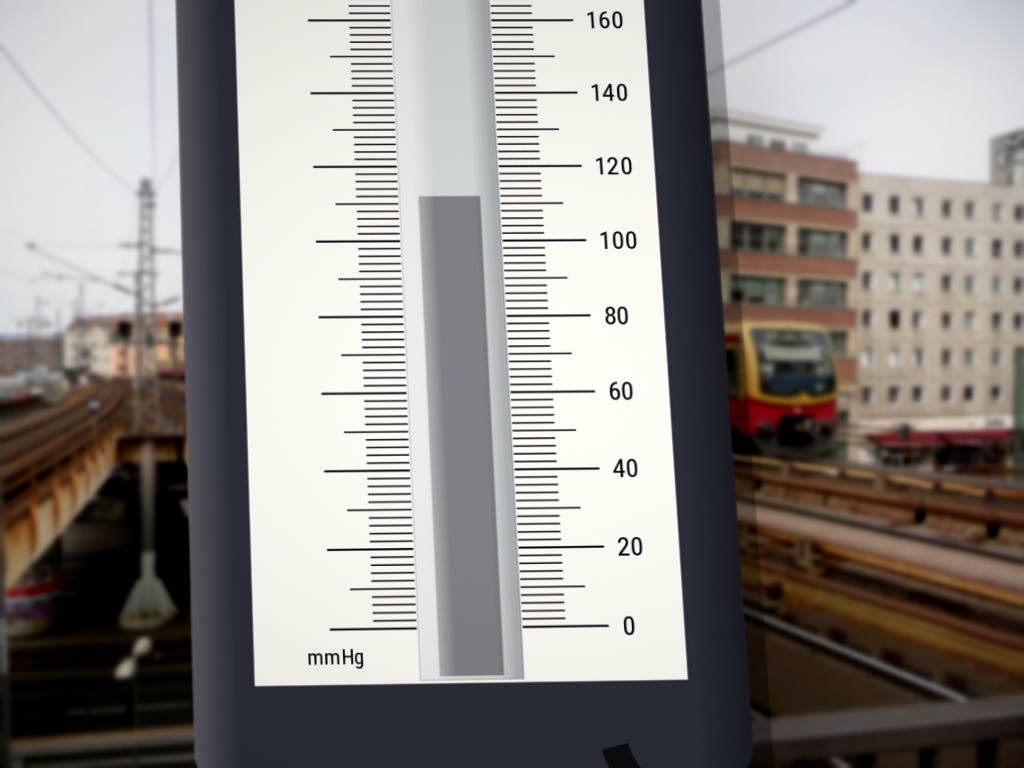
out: 112
